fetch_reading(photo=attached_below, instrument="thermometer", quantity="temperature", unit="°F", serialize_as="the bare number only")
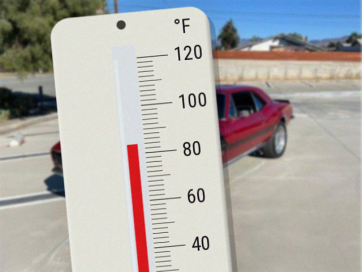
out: 84
